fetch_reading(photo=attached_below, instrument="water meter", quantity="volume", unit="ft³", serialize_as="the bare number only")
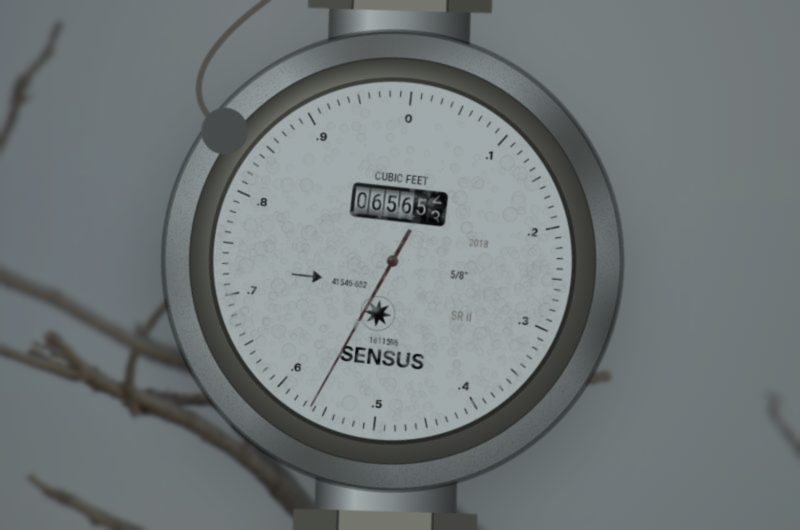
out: 65652.56
